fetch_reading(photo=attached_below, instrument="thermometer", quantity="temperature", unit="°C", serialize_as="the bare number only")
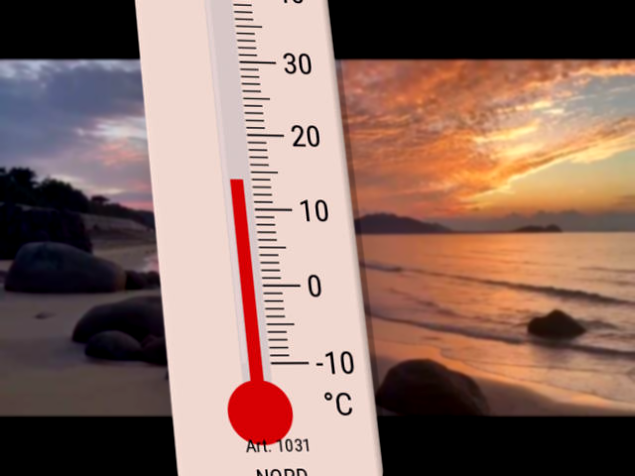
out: 14
